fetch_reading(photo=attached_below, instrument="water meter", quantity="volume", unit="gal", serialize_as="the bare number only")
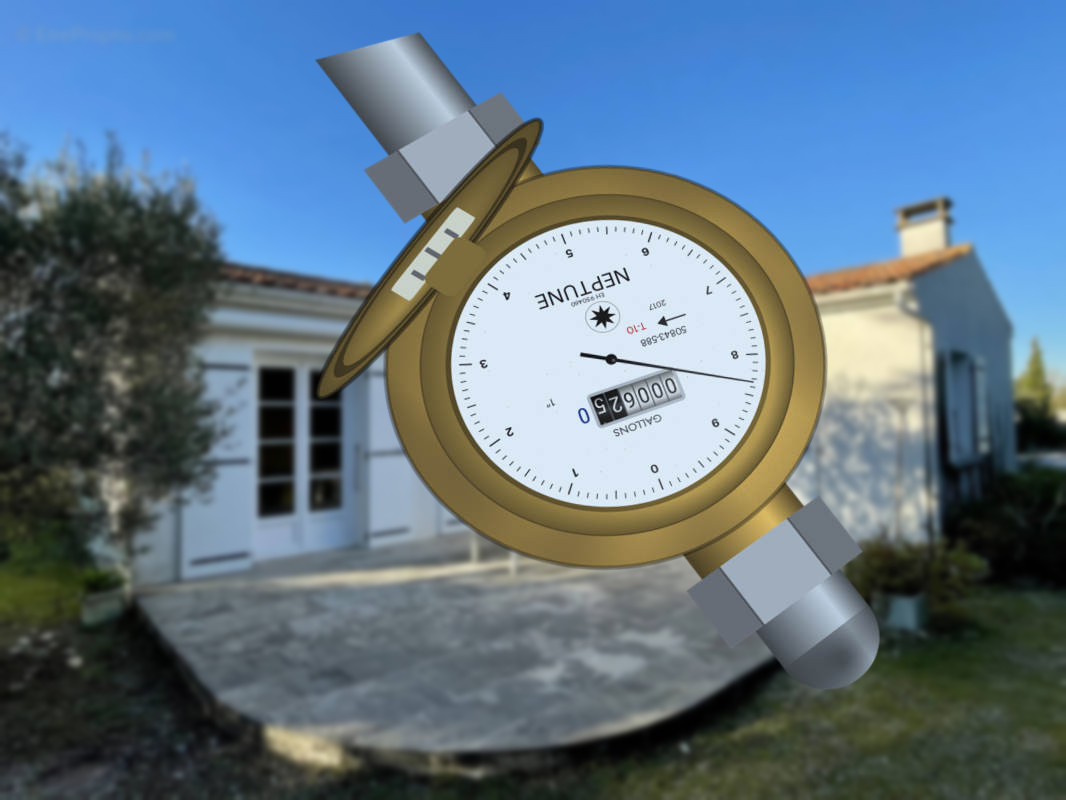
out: 6248.3
